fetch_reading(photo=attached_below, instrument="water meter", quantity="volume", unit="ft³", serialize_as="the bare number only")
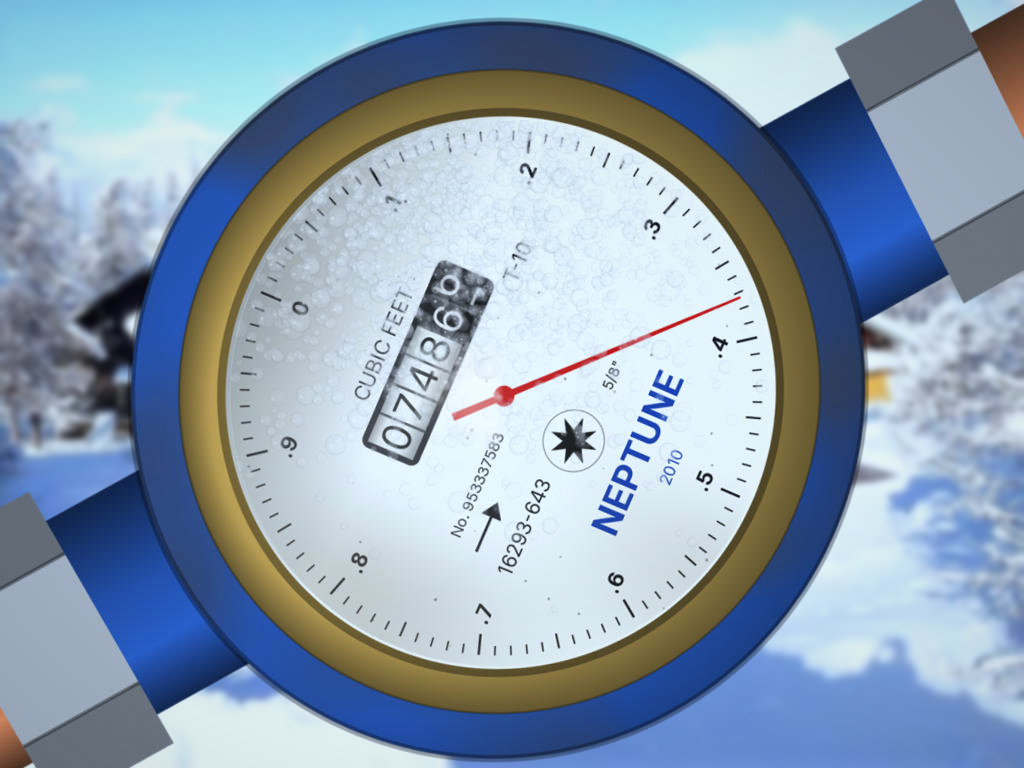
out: 74866.37
